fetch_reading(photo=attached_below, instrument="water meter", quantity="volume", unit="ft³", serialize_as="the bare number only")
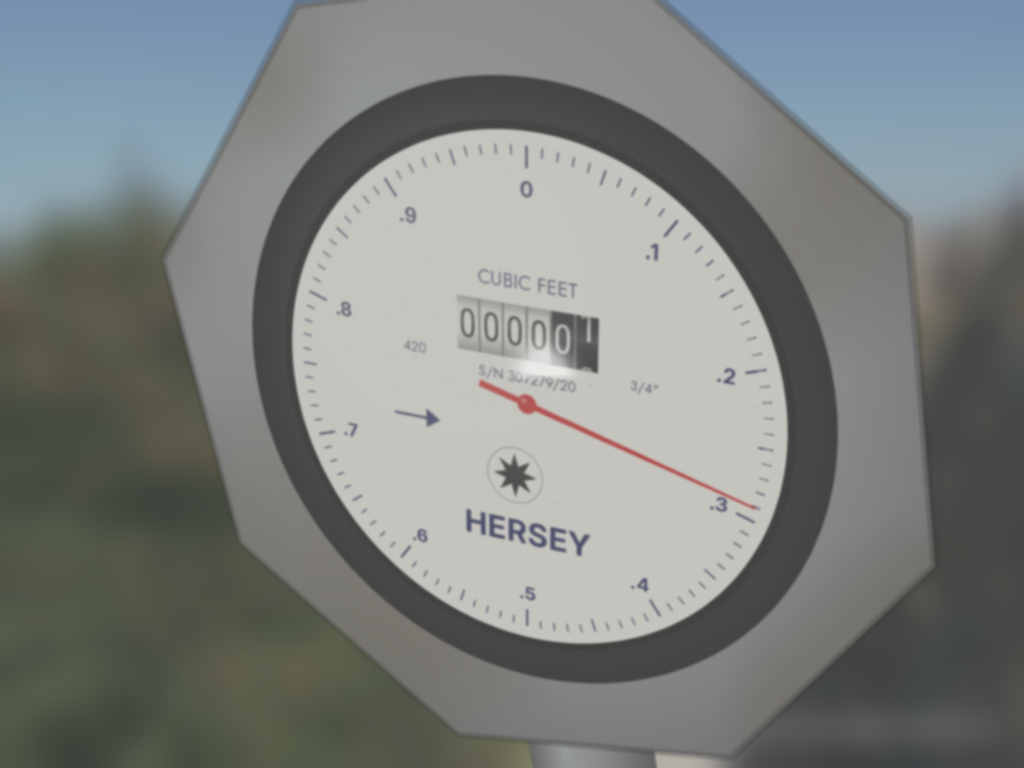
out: 1.29
